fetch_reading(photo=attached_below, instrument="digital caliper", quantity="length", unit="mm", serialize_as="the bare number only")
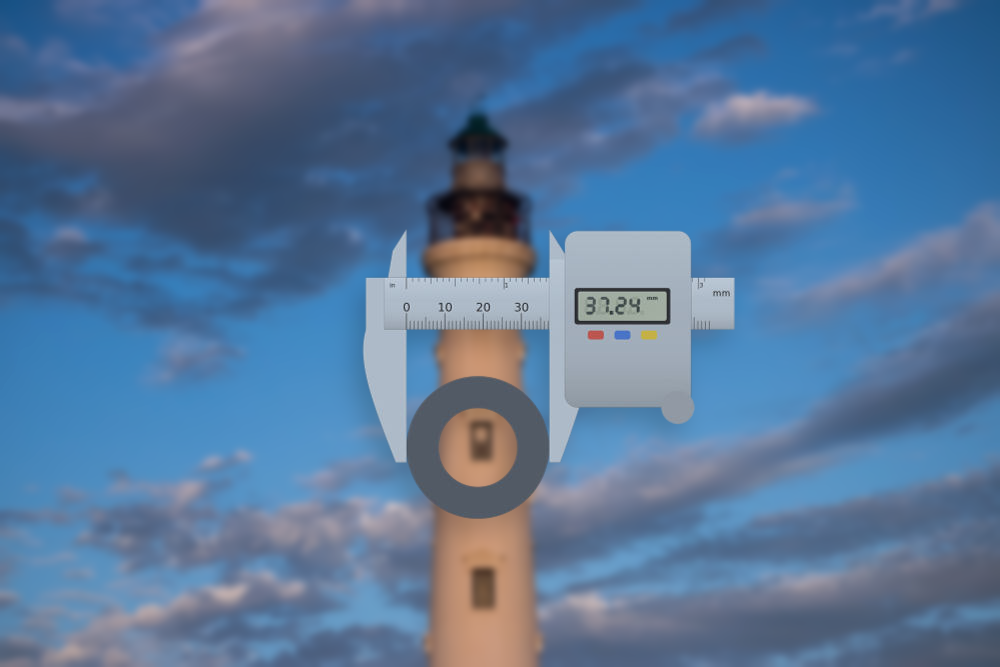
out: 37.24
